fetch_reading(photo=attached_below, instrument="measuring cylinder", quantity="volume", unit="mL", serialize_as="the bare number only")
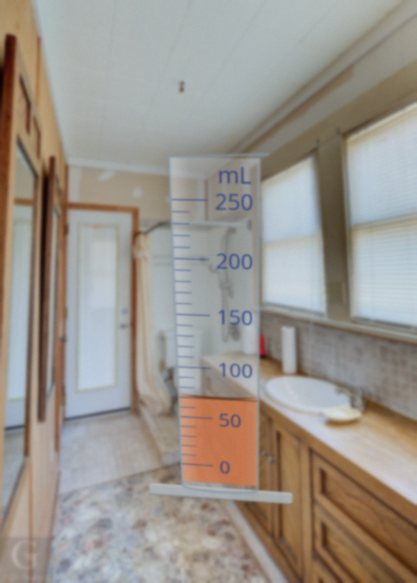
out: 70
